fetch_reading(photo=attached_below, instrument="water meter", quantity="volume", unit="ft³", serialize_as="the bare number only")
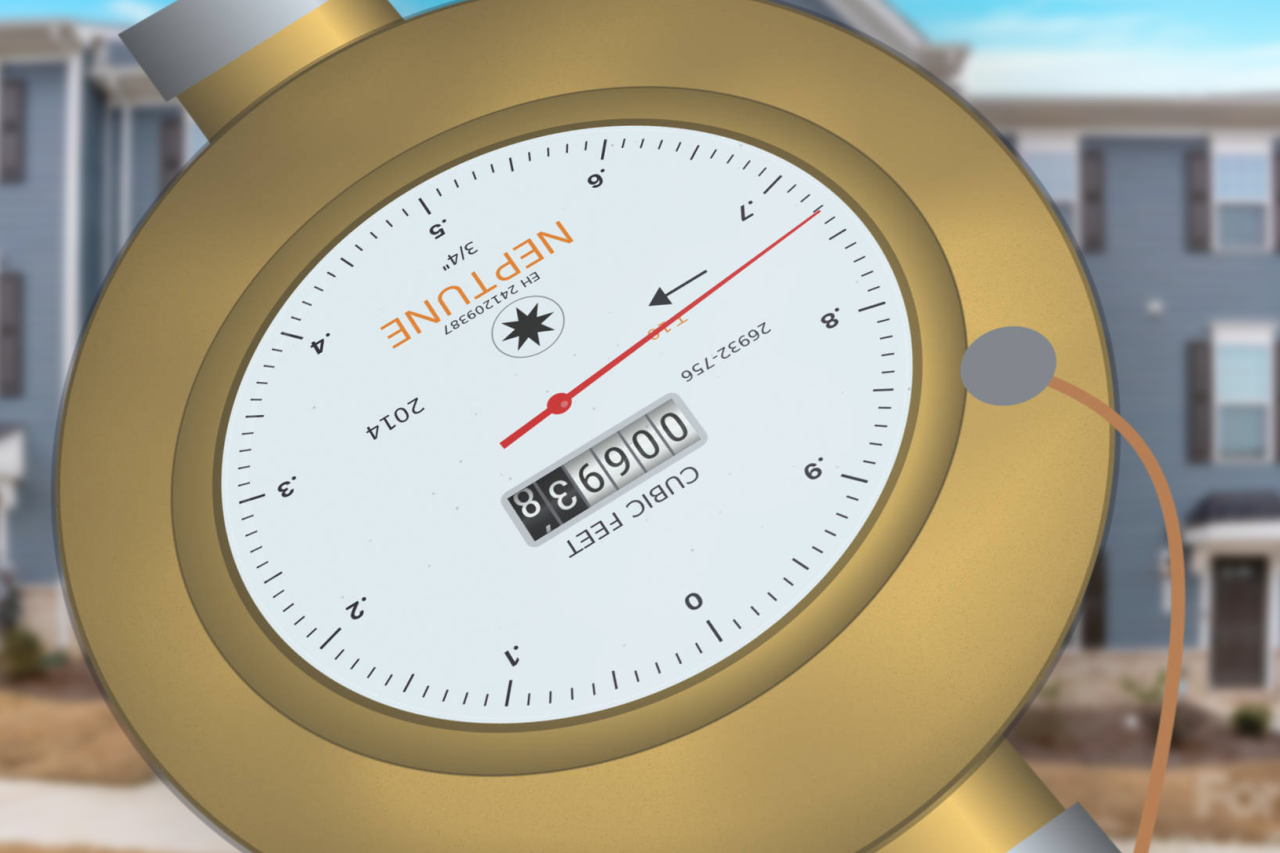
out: 6937.73
